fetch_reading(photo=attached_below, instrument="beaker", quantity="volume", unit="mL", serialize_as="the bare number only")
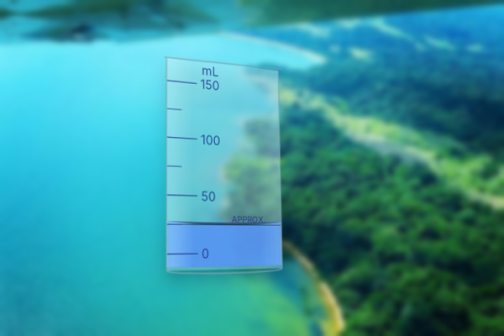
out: 25
